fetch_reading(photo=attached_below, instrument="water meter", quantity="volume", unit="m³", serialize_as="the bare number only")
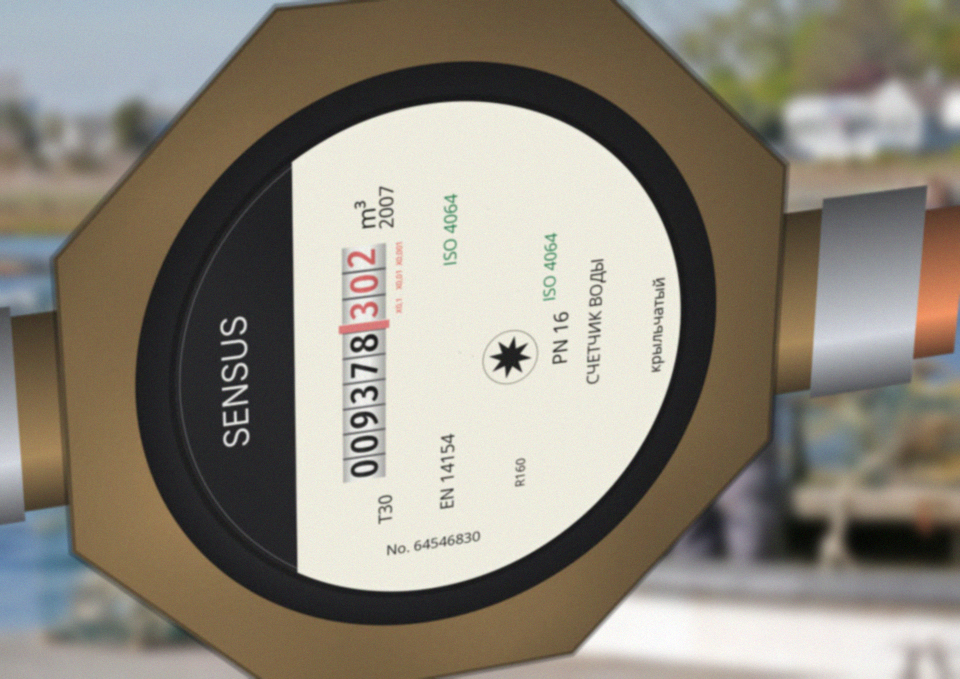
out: 9378.302
